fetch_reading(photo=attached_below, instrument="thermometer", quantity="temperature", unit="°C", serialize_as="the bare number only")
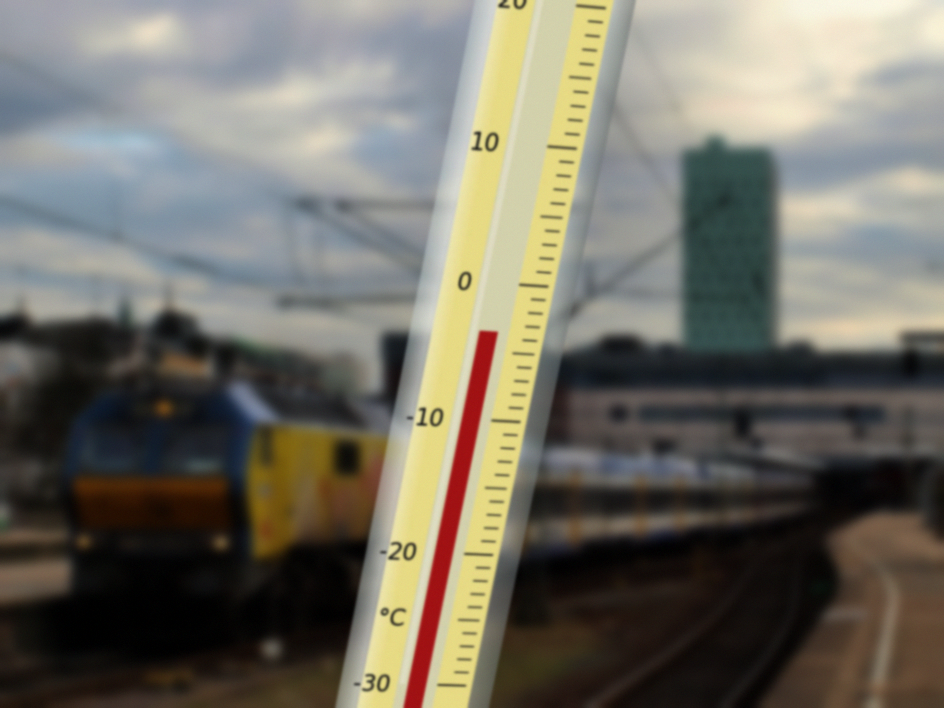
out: -3.5
